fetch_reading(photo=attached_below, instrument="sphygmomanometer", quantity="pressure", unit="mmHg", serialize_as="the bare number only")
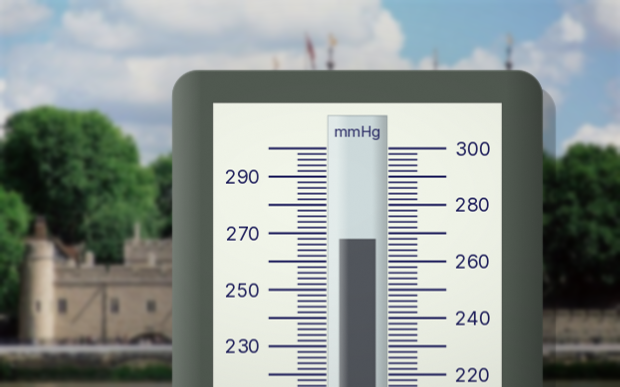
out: 268
